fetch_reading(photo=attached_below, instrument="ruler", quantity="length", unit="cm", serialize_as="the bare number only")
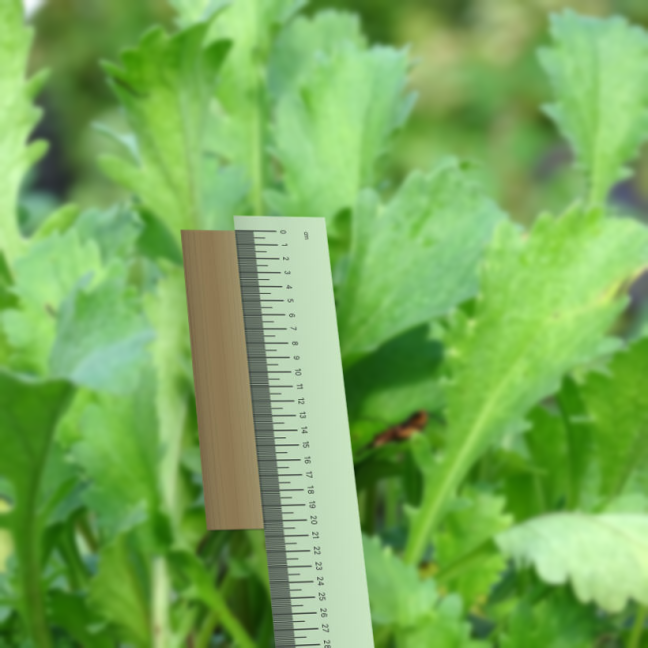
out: 20.5
